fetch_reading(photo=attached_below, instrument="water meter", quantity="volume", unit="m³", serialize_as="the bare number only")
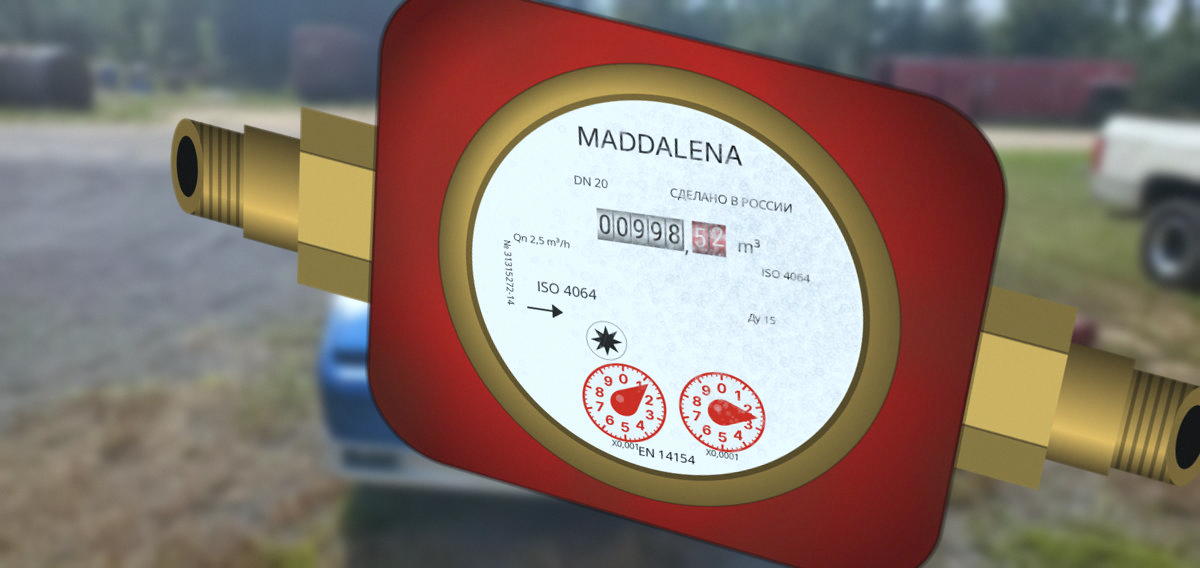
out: 998.5212
